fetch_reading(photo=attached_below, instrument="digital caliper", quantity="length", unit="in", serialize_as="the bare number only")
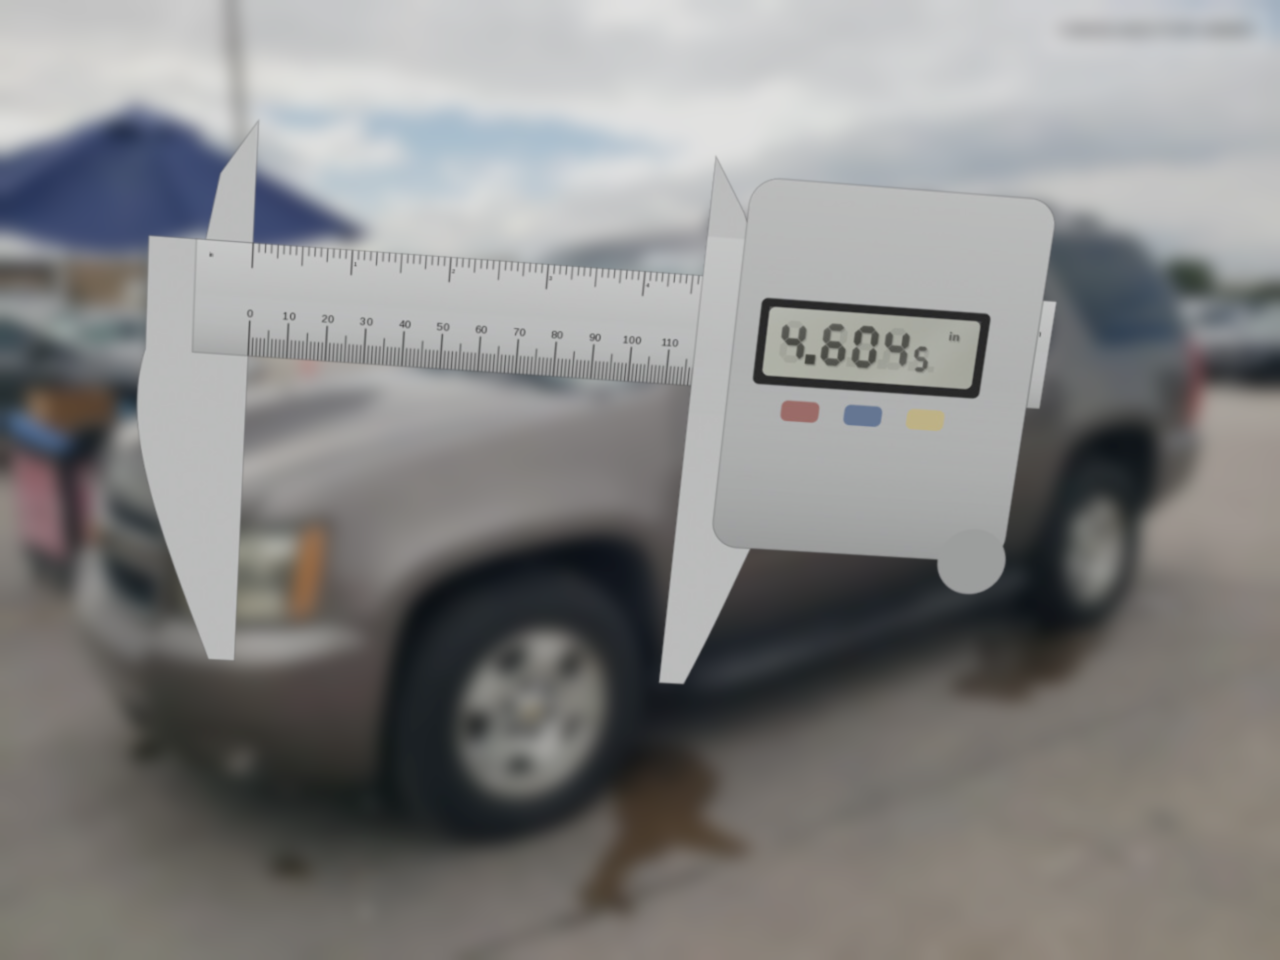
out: 4.6045
